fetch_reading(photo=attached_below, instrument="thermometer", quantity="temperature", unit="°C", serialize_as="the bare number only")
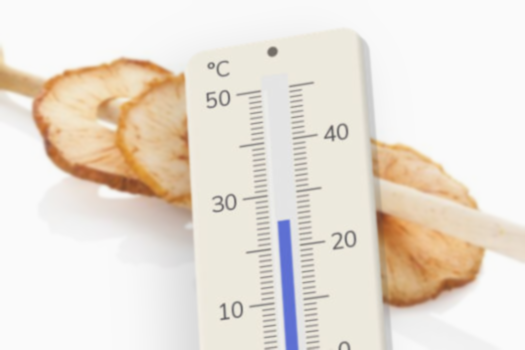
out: 25
